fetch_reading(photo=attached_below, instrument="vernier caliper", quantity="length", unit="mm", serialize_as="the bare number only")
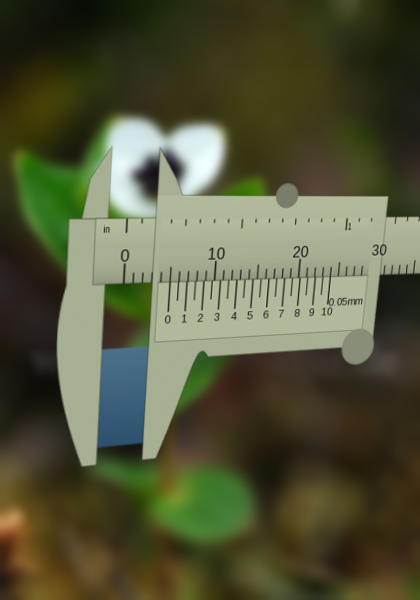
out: 5.0
